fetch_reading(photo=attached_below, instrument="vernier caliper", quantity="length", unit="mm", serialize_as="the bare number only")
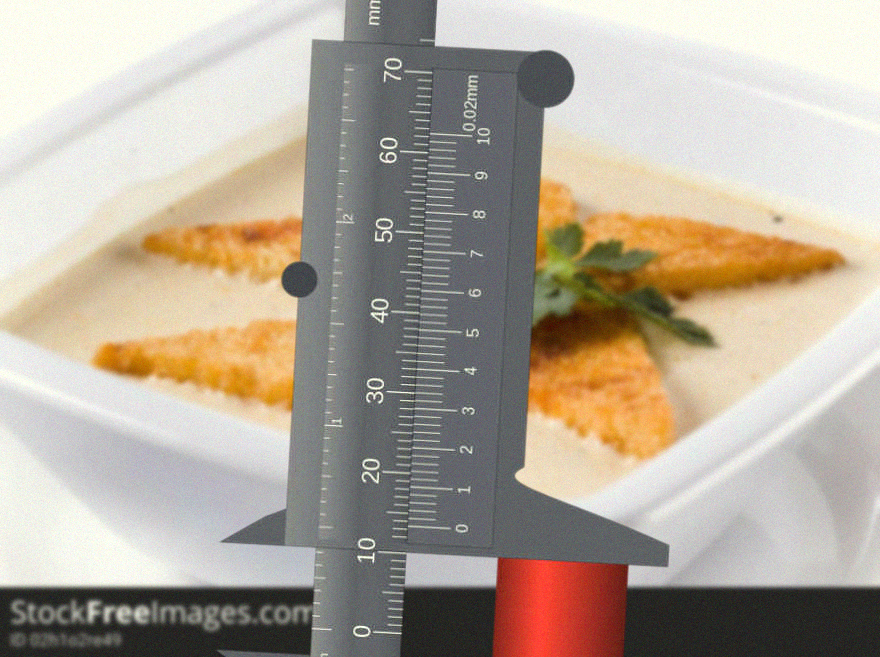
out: 13.4
